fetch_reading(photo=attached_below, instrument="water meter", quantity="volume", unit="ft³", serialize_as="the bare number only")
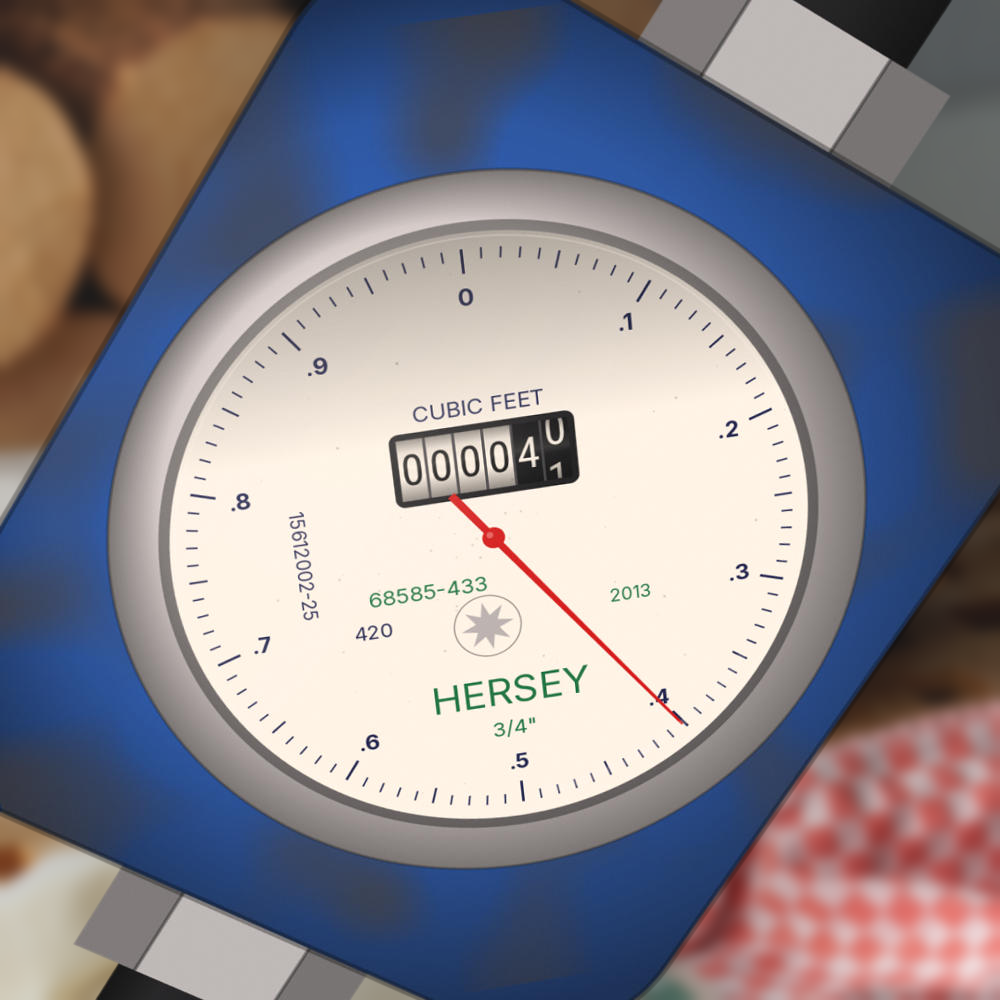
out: 40.40
